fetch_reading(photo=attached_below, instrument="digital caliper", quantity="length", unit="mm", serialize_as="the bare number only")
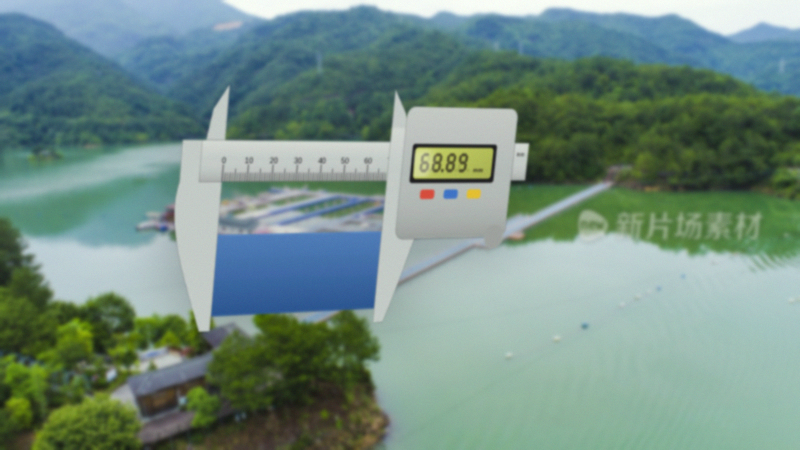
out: 68.89
